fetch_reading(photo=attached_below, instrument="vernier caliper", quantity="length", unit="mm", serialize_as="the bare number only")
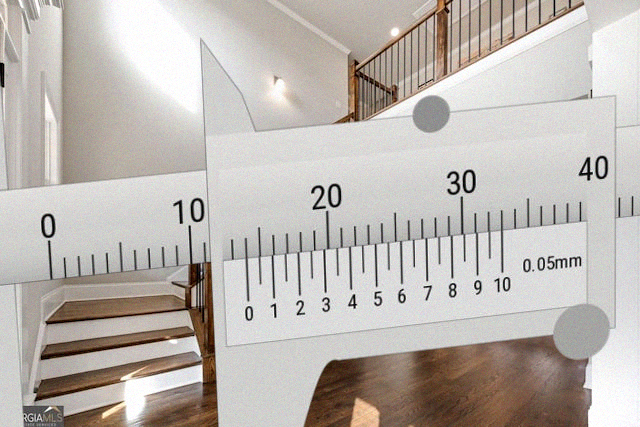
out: 14.0
